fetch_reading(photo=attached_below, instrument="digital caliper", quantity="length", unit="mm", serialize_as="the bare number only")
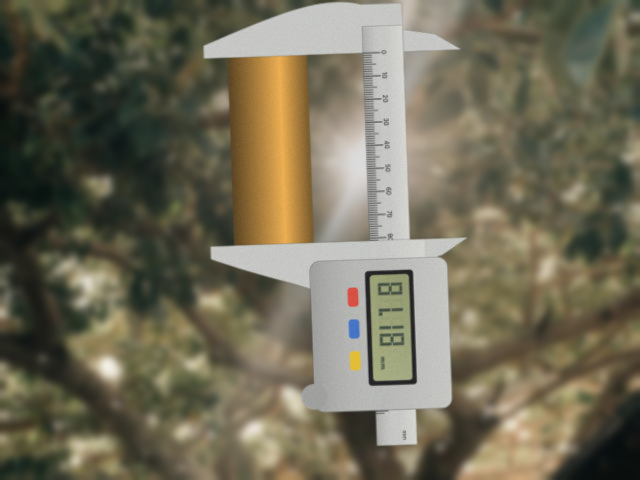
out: 81.18
